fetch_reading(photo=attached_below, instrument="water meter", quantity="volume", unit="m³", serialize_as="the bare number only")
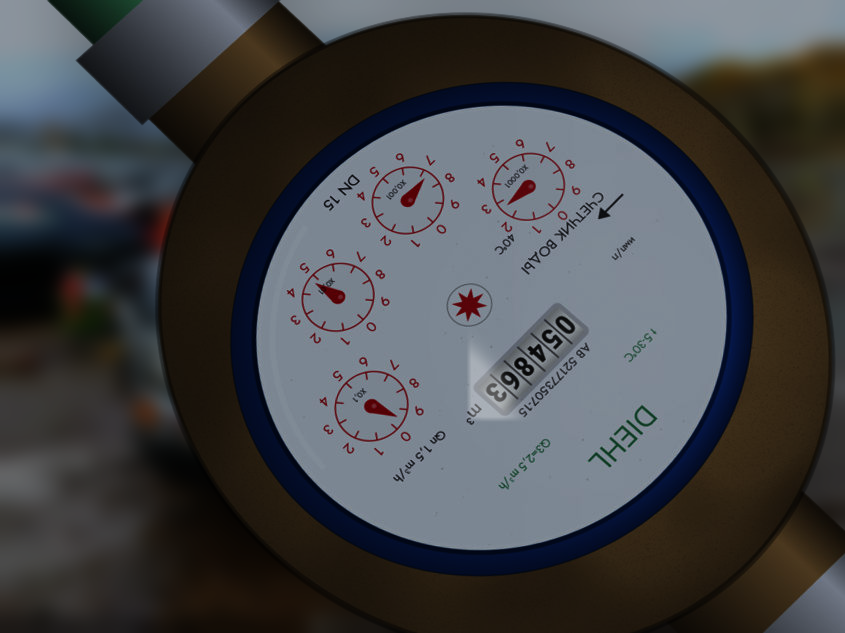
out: 54862.9472
